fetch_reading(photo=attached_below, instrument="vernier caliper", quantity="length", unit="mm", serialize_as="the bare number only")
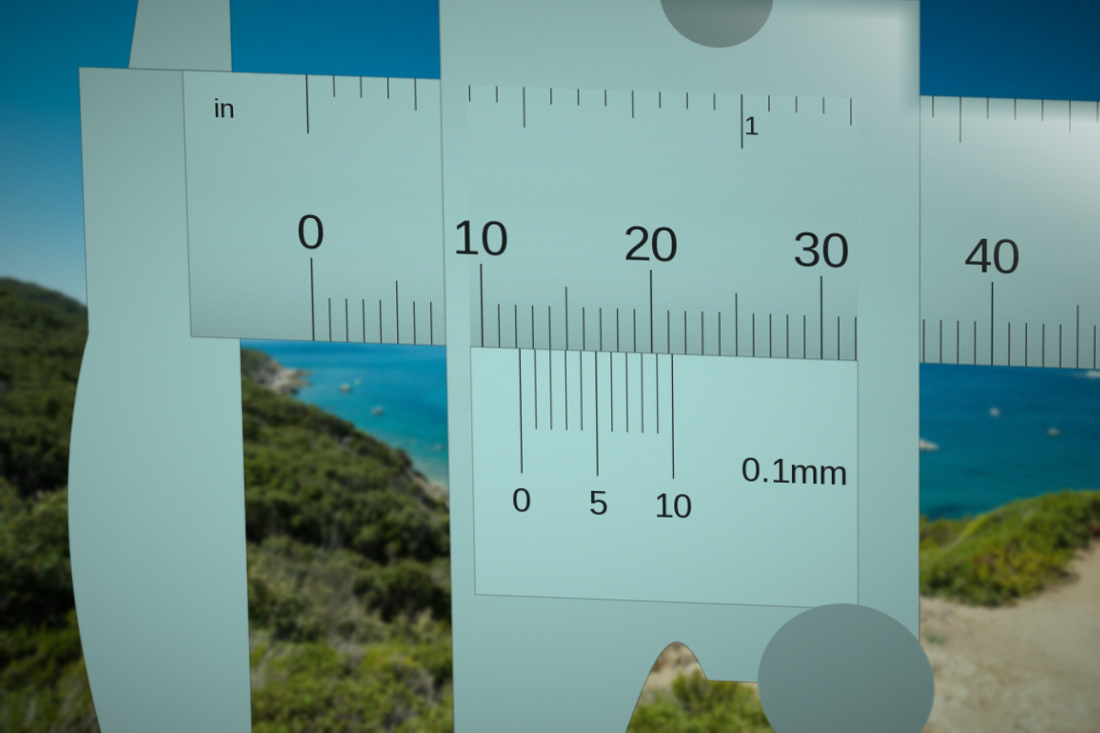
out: 12.2
